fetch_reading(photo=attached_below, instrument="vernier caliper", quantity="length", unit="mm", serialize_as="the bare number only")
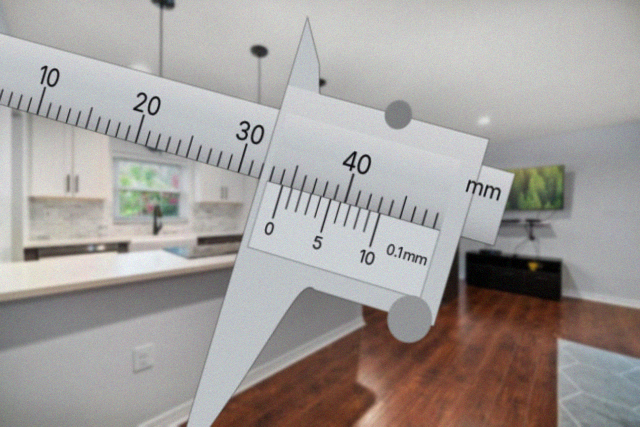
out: 34.2
